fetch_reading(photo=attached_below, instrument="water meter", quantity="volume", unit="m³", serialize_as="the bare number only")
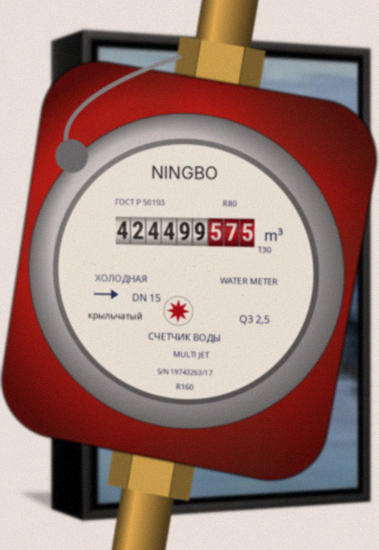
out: 424499.575
